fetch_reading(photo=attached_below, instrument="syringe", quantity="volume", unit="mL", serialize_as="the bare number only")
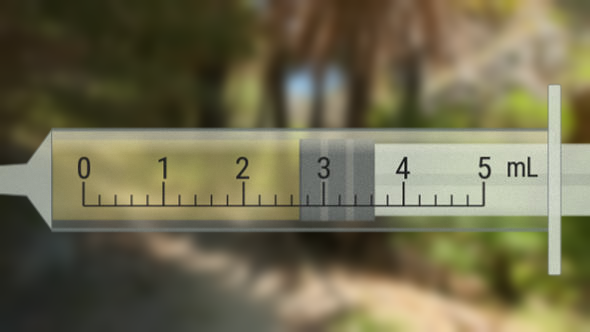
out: 2.7
